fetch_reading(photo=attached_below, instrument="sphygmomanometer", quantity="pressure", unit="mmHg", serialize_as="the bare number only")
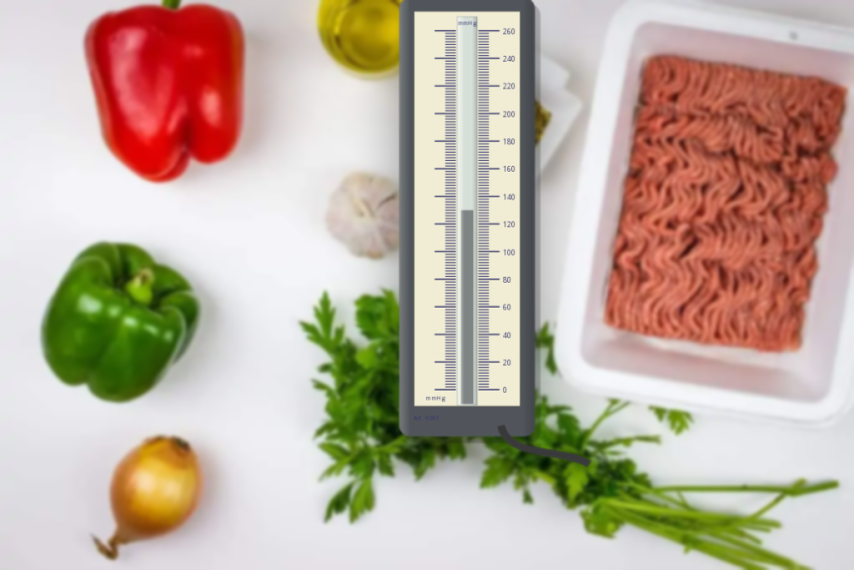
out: 130
